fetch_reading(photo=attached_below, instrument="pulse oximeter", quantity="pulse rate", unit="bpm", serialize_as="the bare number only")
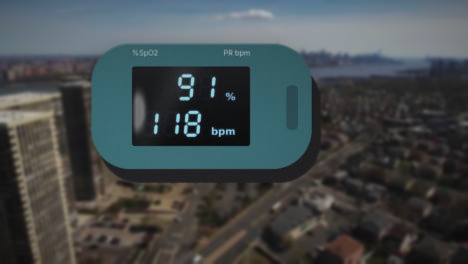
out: 118
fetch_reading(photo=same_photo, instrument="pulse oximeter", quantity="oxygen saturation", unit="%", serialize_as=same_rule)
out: 91
